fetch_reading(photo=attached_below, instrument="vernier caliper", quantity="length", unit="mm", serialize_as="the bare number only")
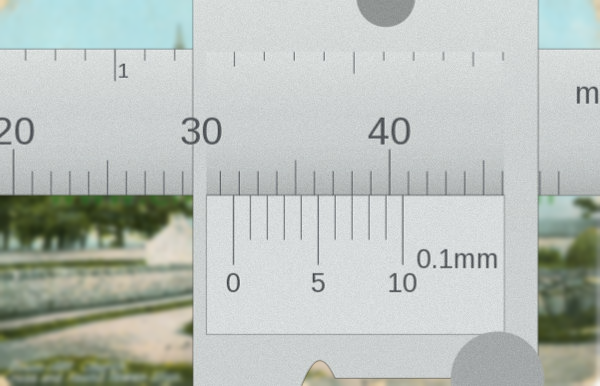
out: 31.7
